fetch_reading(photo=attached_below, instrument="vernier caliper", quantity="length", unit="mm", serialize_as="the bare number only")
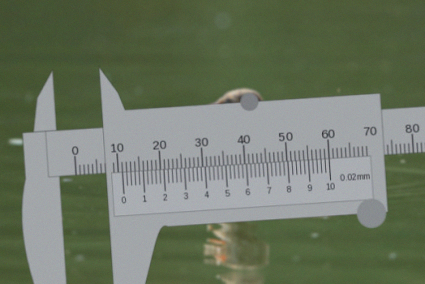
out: 11.0
